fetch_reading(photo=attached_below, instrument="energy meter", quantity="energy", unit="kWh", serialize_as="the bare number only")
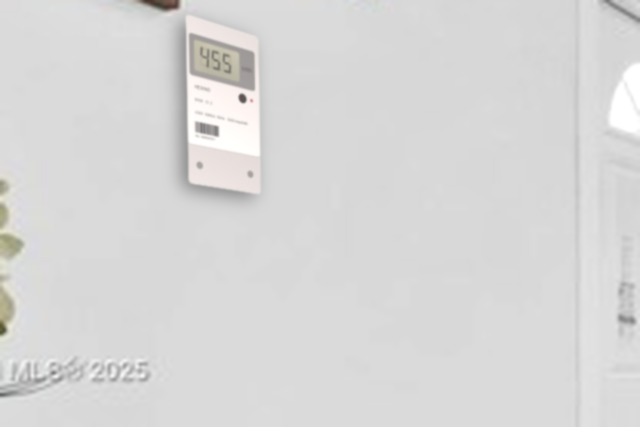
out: 455
